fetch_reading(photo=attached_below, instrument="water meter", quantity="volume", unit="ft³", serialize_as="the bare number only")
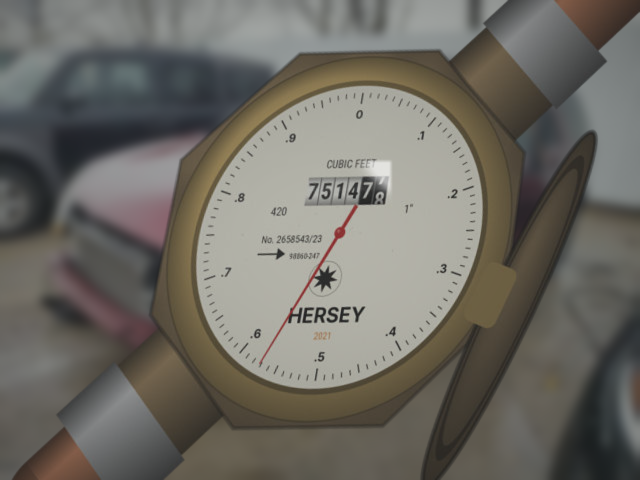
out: 751477.57
